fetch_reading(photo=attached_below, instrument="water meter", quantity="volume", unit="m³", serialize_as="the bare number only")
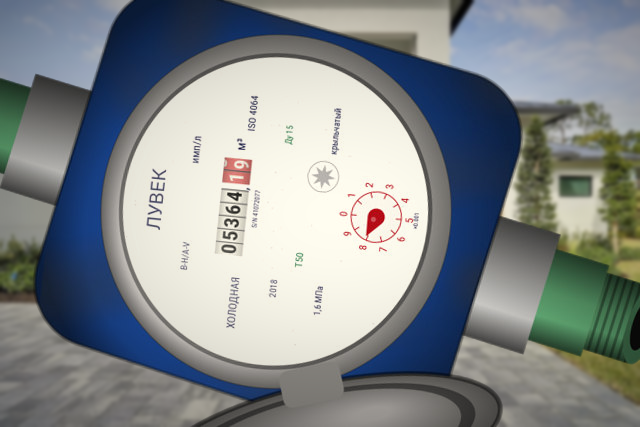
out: 5364.188
